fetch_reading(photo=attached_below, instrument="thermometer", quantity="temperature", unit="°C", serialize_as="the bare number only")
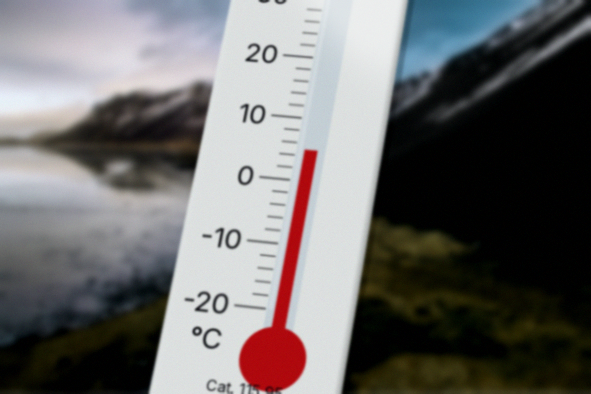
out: 5
